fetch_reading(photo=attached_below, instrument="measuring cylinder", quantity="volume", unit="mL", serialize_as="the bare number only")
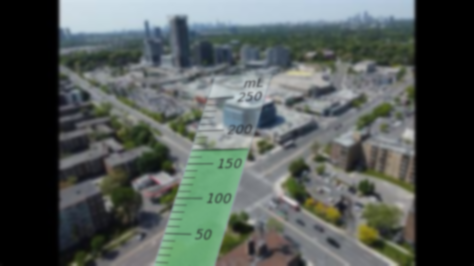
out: 170
